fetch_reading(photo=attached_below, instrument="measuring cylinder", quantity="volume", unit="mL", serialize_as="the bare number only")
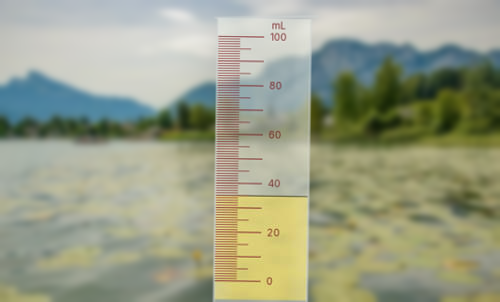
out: 35
